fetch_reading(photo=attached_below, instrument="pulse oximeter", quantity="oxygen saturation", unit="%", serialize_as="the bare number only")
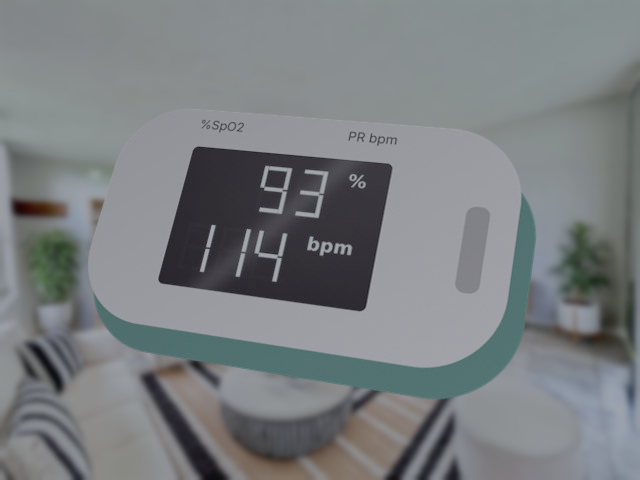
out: 93
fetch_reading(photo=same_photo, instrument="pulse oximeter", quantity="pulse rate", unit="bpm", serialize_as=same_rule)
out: 114
